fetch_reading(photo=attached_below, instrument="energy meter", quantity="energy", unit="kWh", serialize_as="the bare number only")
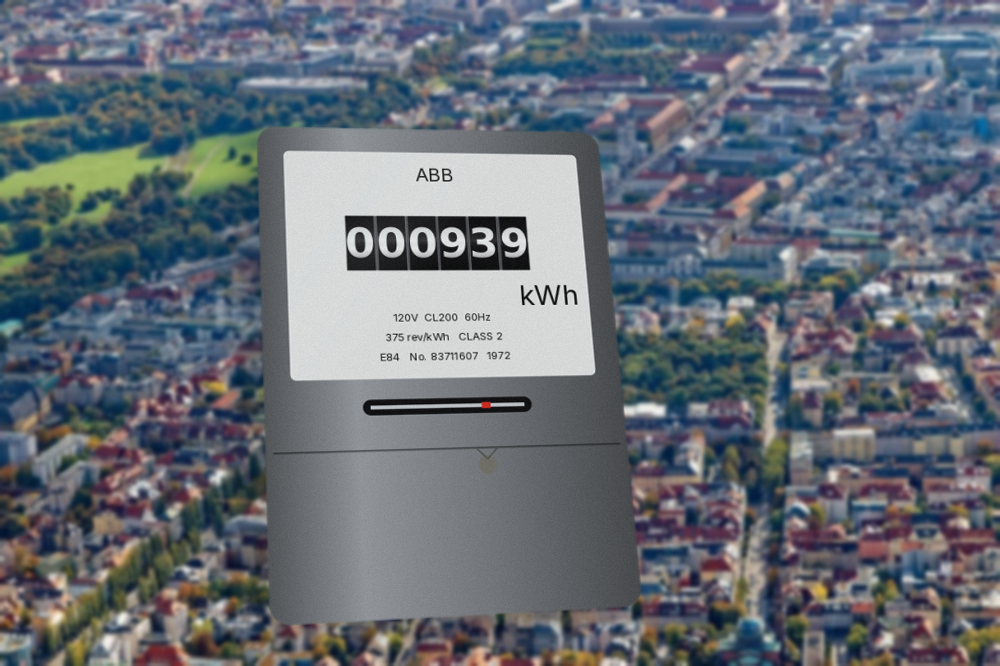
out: 939
